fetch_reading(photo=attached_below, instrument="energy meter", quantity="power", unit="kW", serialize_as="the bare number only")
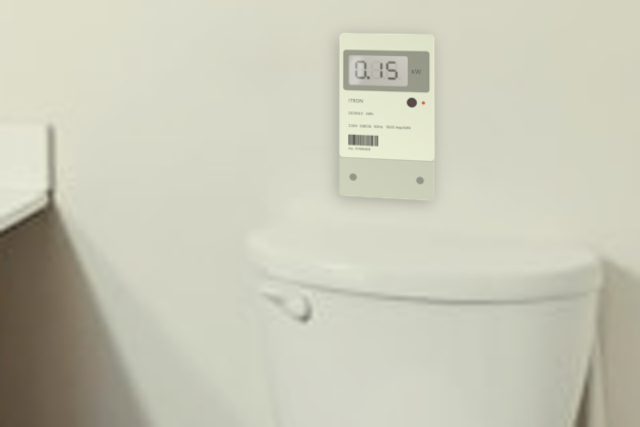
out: 0.15
